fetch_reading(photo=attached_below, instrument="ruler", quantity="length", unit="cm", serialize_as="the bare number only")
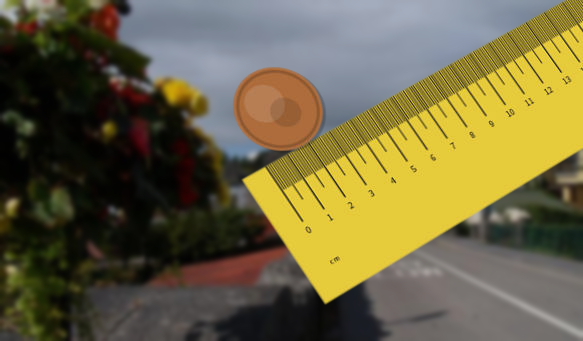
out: 3.5
